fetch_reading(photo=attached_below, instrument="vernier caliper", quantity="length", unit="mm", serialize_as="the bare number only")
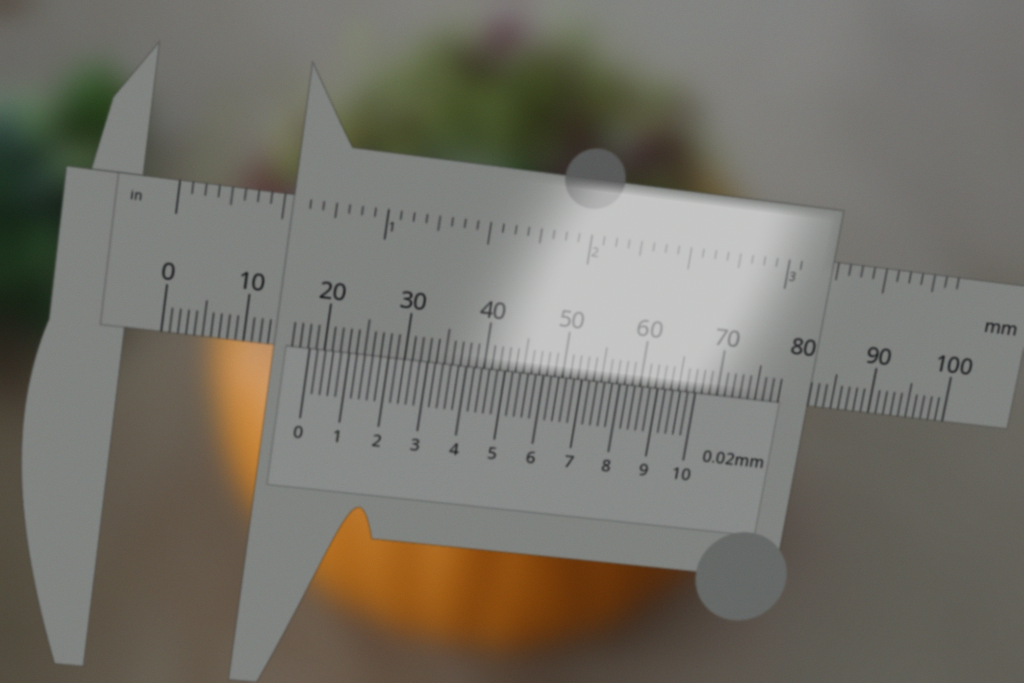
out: 18.2
